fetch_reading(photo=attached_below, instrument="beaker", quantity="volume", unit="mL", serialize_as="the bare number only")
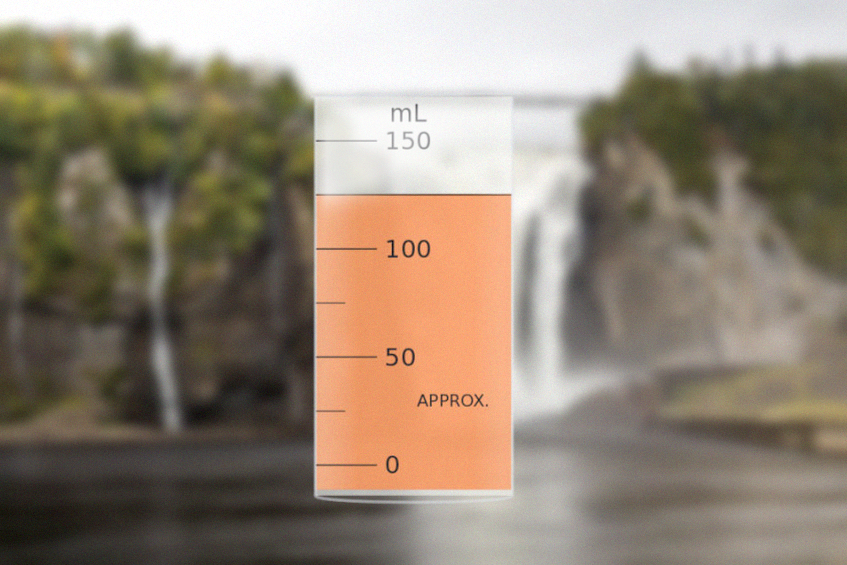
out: 125
